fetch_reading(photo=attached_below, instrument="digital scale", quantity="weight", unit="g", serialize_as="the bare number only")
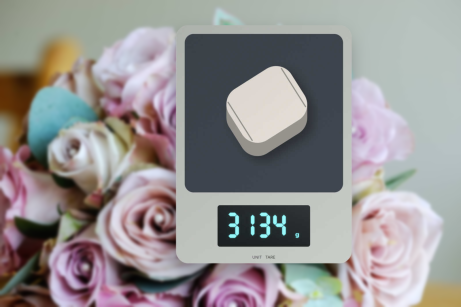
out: 3134
